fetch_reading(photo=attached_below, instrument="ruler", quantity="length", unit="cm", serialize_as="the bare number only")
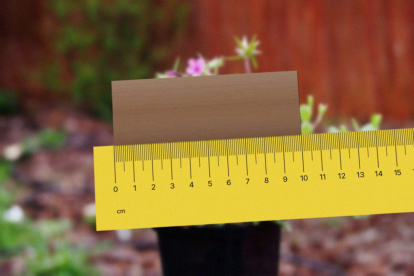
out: 10
